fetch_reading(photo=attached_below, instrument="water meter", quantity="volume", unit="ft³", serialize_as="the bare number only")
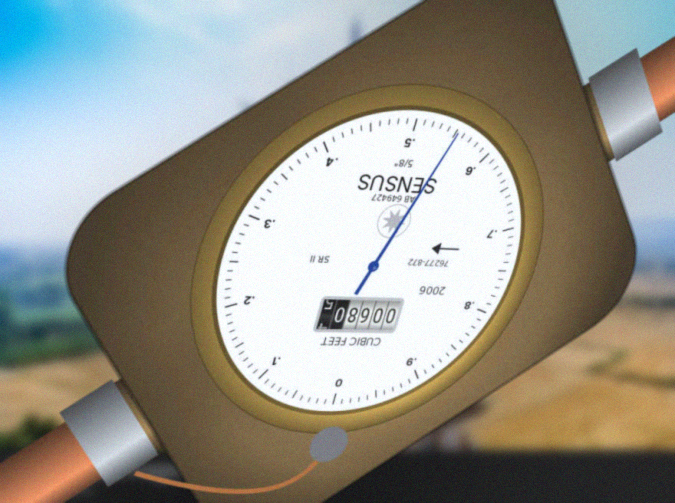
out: 6804.55
